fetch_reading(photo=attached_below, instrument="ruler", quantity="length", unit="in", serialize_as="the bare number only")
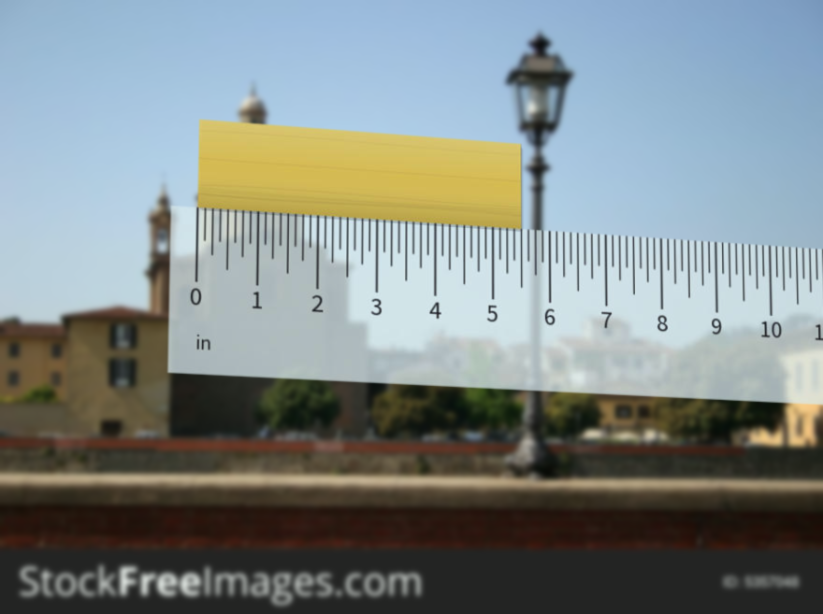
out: 5.5
